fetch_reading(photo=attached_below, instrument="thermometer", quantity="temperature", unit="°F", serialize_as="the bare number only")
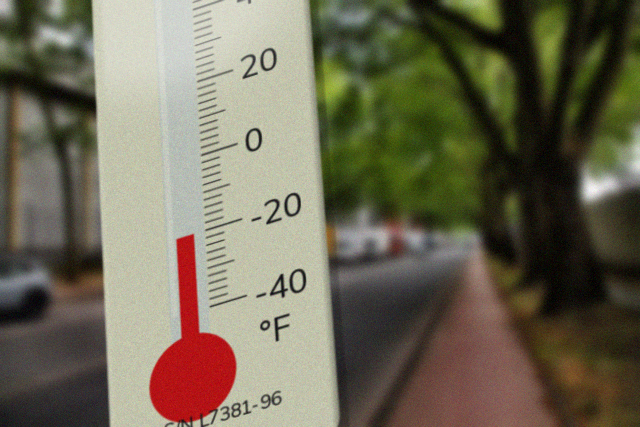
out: -20
